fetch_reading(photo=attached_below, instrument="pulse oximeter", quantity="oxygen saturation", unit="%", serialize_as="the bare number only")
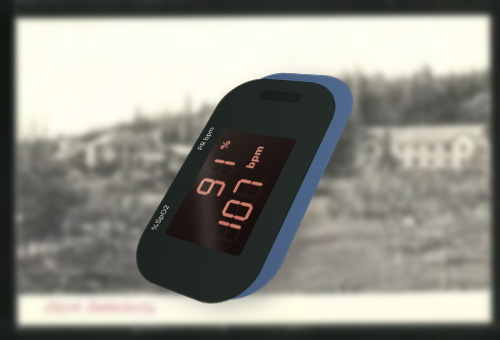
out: 91
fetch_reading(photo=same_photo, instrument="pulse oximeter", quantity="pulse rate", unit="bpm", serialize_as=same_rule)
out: 107
